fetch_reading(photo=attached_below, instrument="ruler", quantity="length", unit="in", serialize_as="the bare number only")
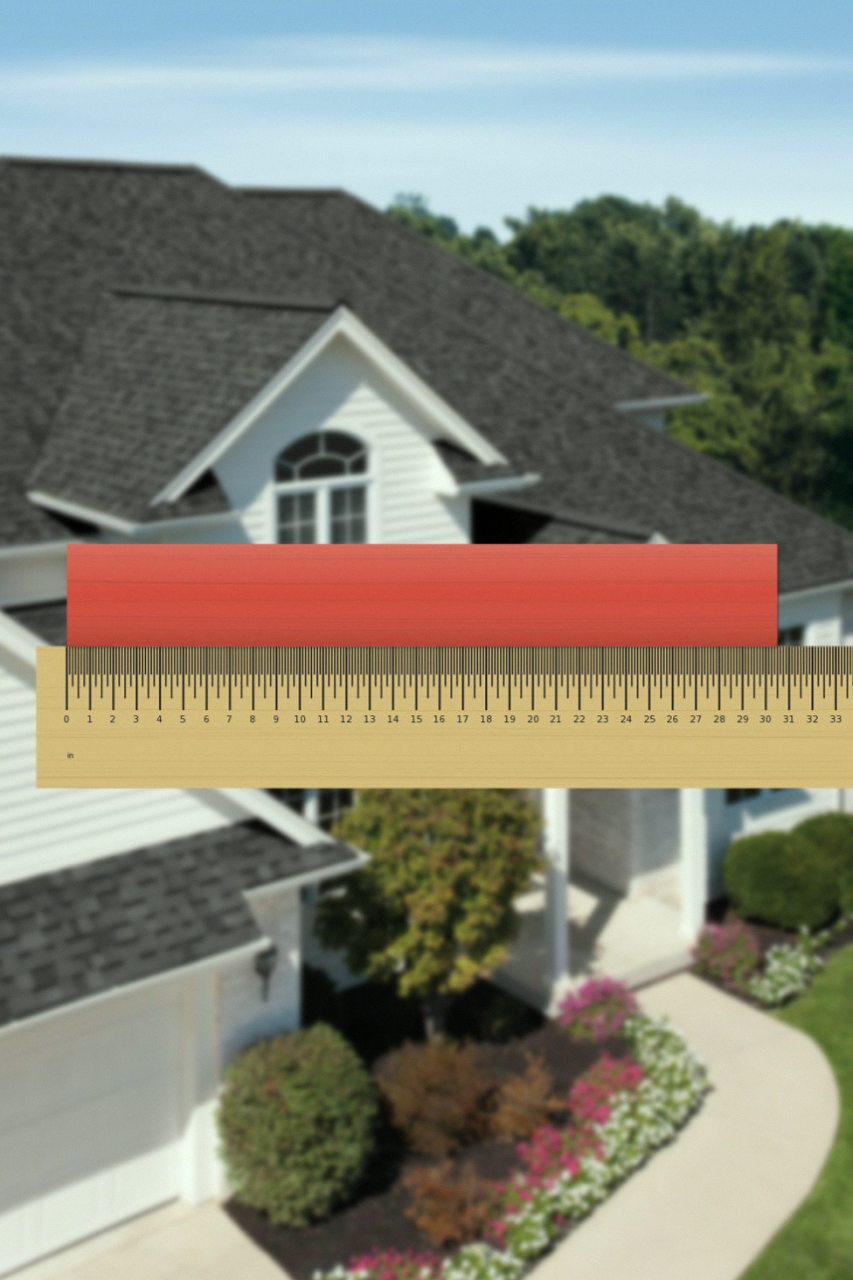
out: 30.5
